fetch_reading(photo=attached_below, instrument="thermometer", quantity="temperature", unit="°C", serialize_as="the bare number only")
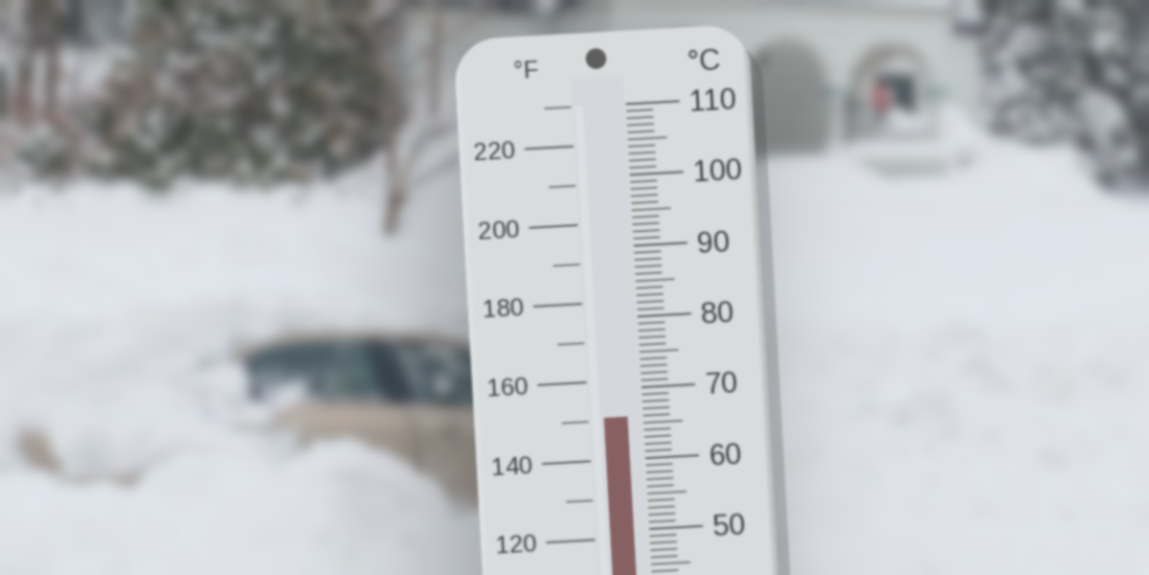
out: 66
